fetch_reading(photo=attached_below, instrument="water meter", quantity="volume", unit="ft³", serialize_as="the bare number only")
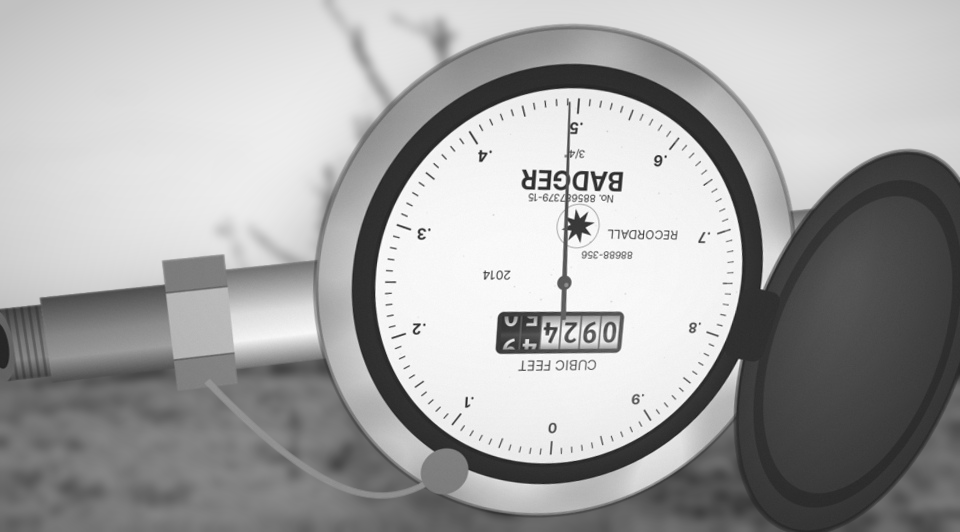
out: 92449.49
